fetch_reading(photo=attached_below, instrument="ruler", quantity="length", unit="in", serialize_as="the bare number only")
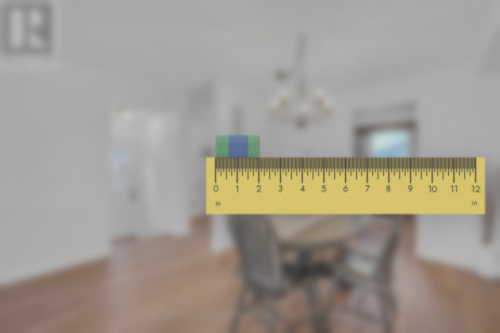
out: 2
